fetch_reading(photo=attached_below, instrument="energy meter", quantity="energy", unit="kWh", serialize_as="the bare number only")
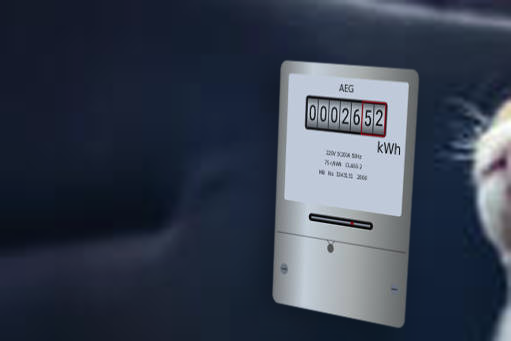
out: 26.52
